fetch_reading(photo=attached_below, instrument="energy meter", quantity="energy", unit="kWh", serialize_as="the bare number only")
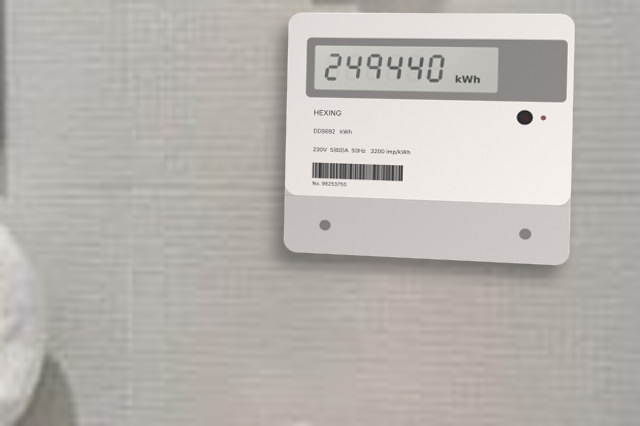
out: 249440
